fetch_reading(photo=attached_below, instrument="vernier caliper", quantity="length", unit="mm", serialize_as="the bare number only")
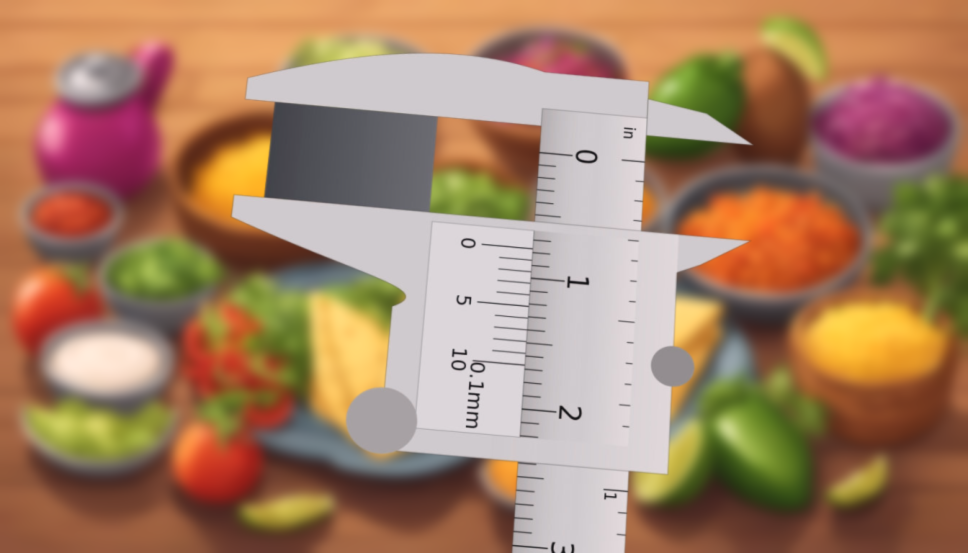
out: 7.7
